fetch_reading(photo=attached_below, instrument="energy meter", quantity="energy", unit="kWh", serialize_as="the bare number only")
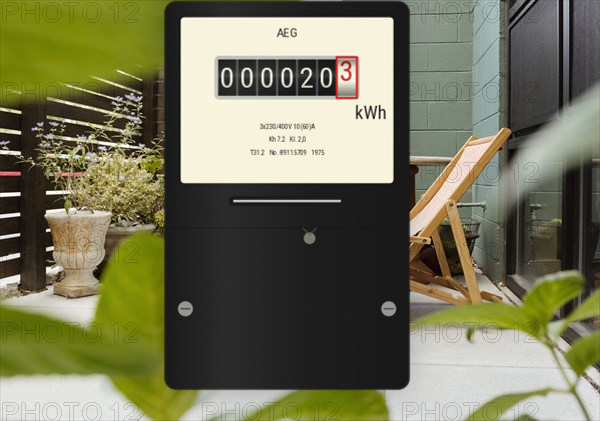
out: 20.3
